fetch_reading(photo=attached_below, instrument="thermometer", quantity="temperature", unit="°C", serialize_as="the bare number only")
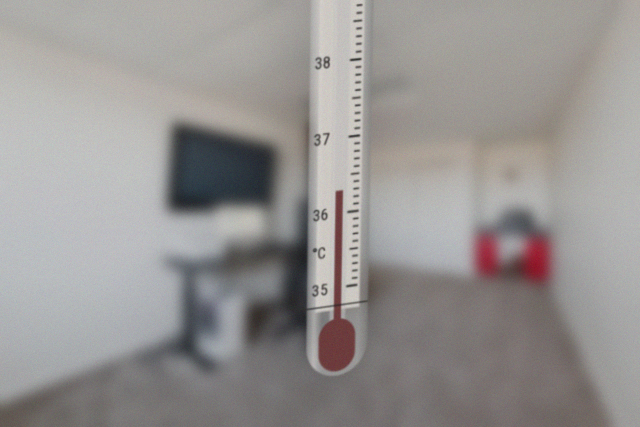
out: 36.3
